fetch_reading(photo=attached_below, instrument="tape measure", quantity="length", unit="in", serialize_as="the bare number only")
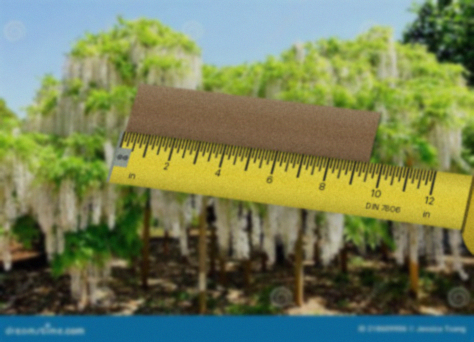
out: 9.5
